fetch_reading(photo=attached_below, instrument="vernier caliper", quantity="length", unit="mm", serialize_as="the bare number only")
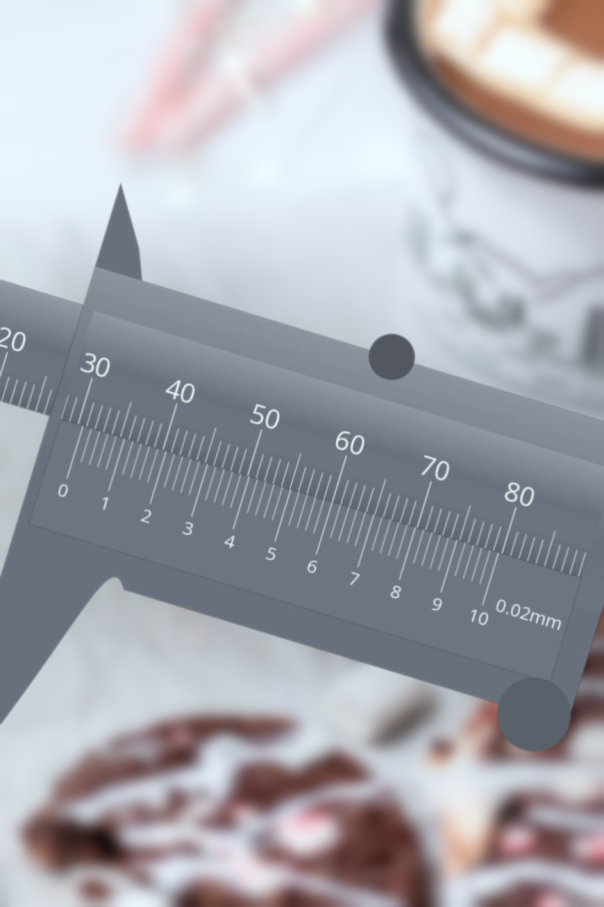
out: 30.6
